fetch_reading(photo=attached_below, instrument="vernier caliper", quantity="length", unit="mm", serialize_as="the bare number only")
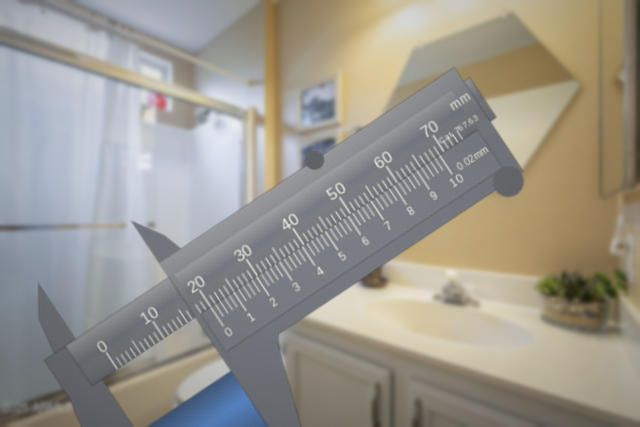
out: 20.0
